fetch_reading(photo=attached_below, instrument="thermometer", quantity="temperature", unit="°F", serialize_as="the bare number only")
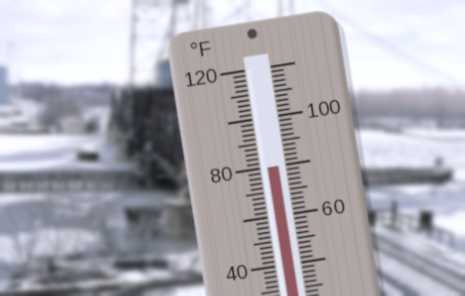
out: 80
